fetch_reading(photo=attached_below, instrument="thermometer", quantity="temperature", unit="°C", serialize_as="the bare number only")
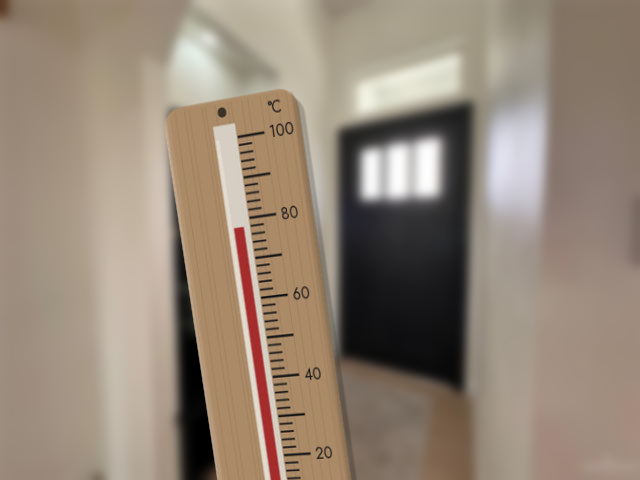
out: 78
